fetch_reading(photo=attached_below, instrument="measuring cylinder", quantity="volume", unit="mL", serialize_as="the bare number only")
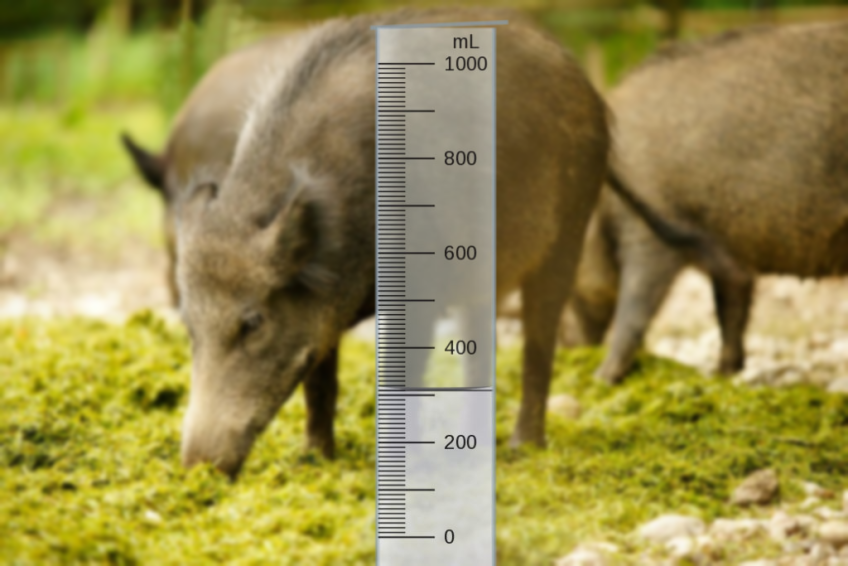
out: 310
